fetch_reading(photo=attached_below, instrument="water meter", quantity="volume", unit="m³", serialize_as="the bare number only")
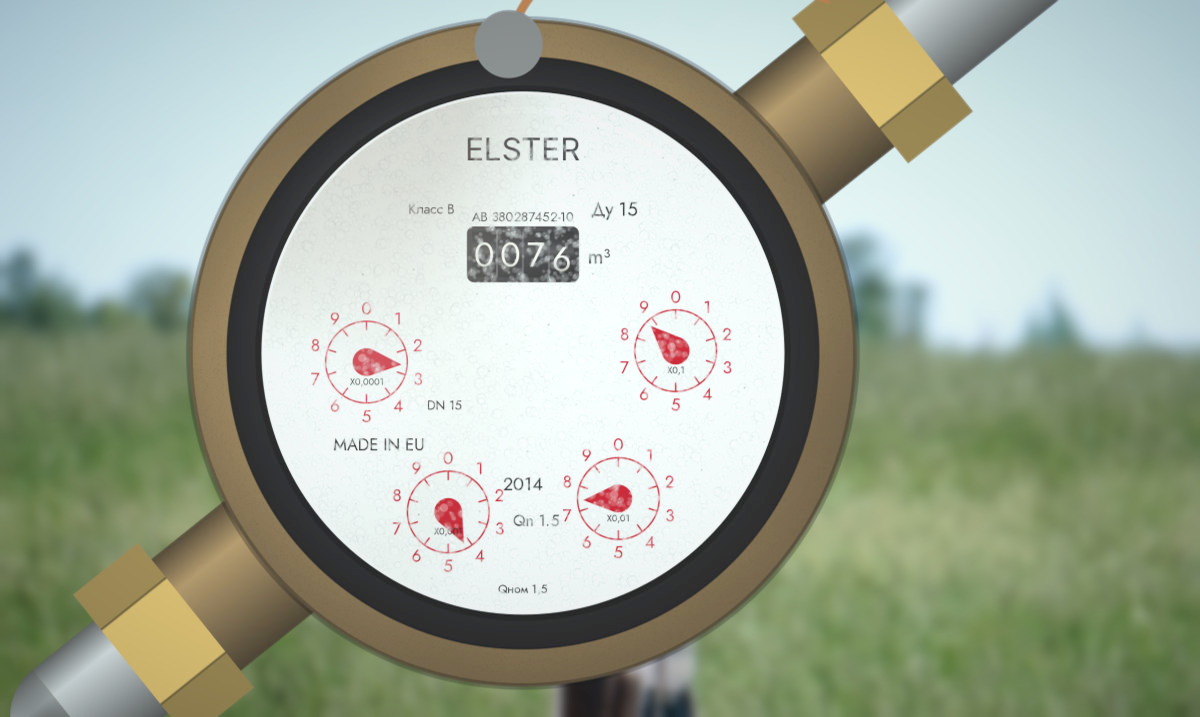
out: 75.8742
